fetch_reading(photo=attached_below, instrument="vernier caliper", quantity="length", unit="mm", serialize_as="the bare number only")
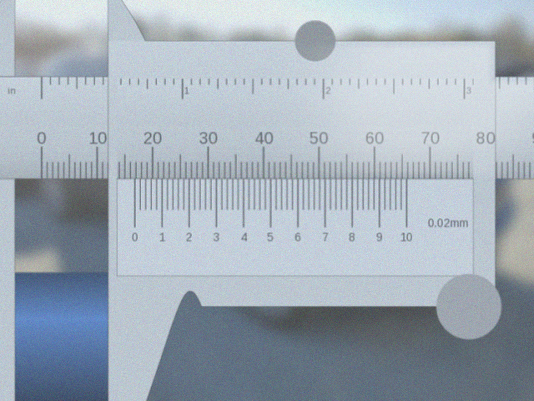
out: 16.8
